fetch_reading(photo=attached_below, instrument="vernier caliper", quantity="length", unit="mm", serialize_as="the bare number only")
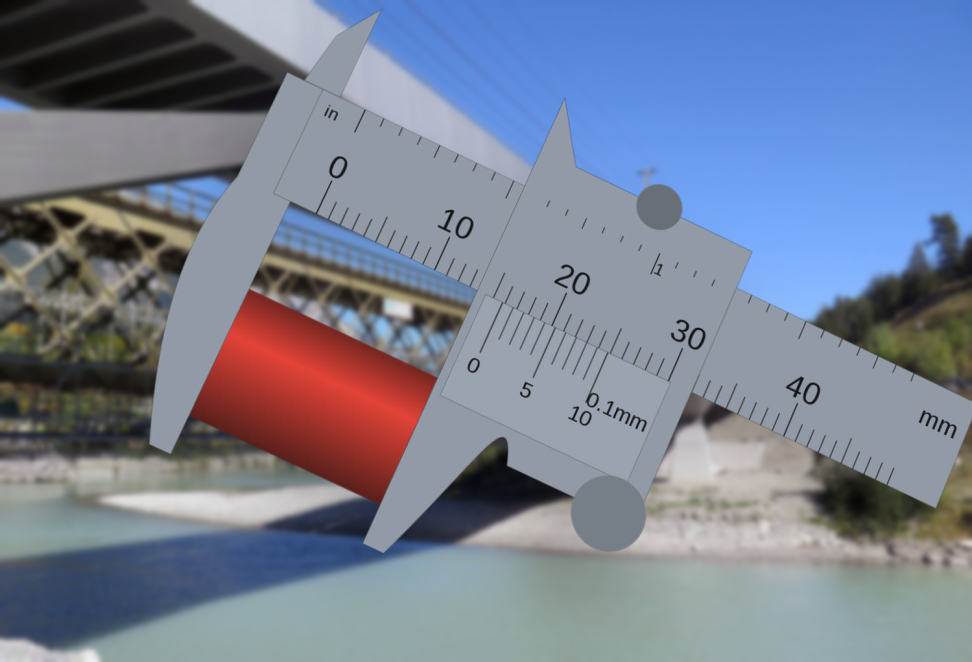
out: 15.8
